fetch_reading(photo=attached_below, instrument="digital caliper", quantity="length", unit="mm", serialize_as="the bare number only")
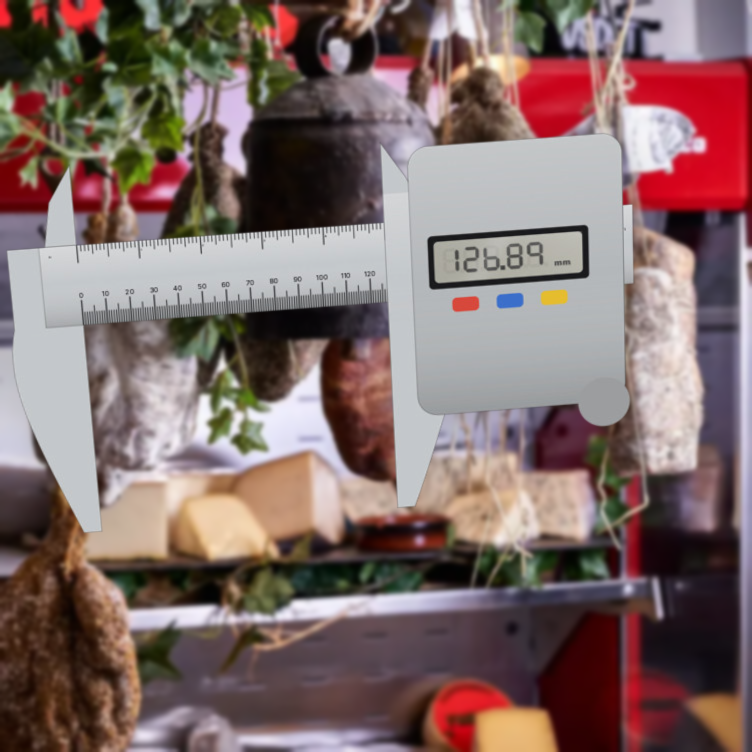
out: 126.89
